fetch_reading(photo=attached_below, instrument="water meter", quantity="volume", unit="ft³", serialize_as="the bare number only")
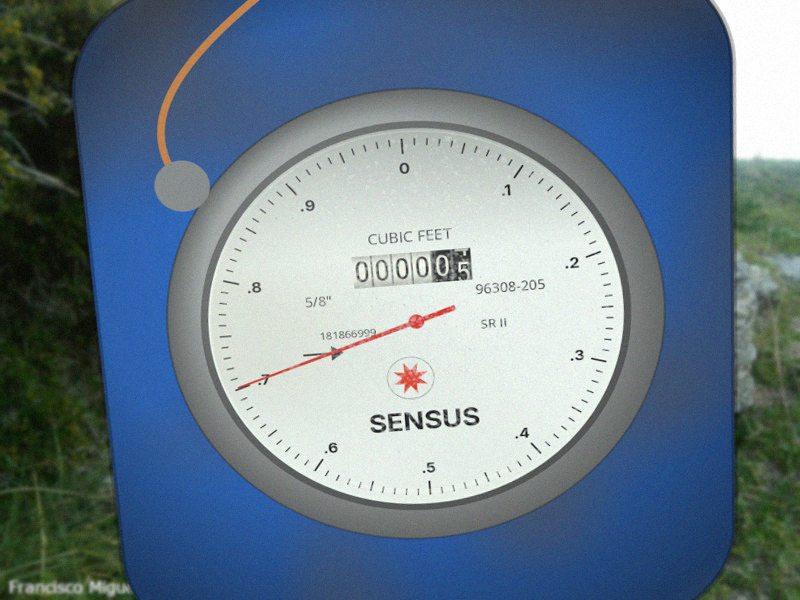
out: 4.70
